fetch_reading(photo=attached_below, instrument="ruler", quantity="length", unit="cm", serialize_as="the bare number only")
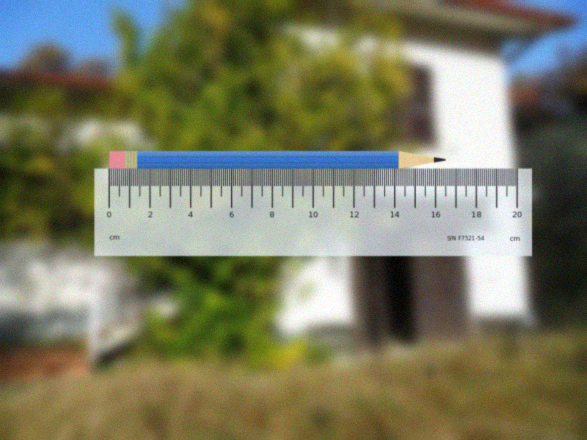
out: 16.5
